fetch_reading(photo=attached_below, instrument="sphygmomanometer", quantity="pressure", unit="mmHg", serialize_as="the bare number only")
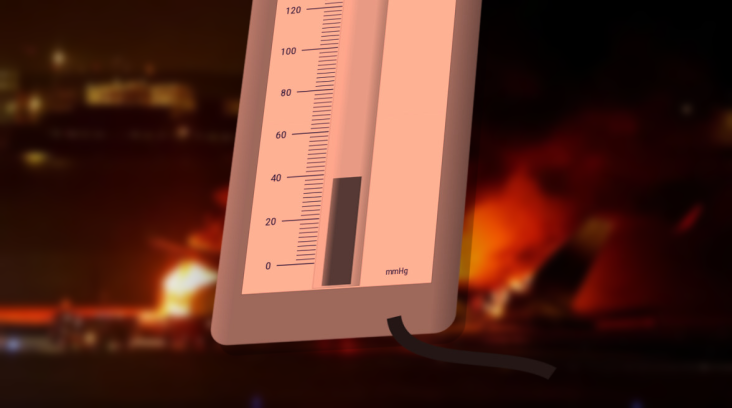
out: 38
